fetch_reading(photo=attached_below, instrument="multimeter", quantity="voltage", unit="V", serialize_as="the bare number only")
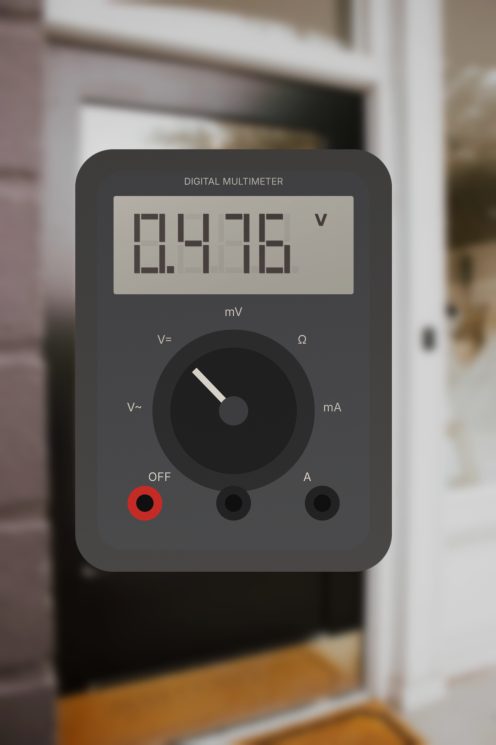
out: 0.476
